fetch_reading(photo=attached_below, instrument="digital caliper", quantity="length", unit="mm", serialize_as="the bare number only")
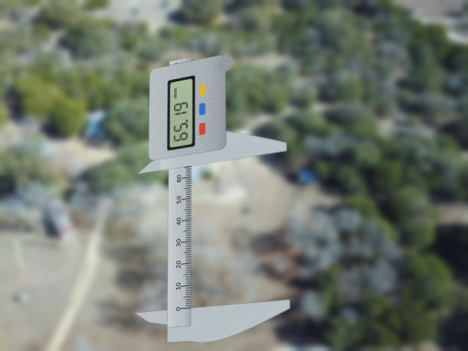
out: 65.19
